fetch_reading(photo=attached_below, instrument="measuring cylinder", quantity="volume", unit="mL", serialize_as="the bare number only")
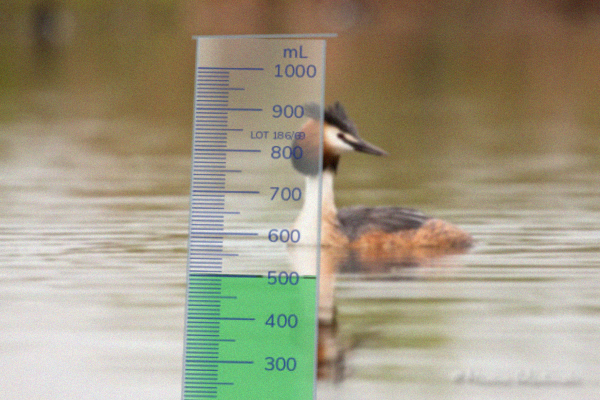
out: 500
